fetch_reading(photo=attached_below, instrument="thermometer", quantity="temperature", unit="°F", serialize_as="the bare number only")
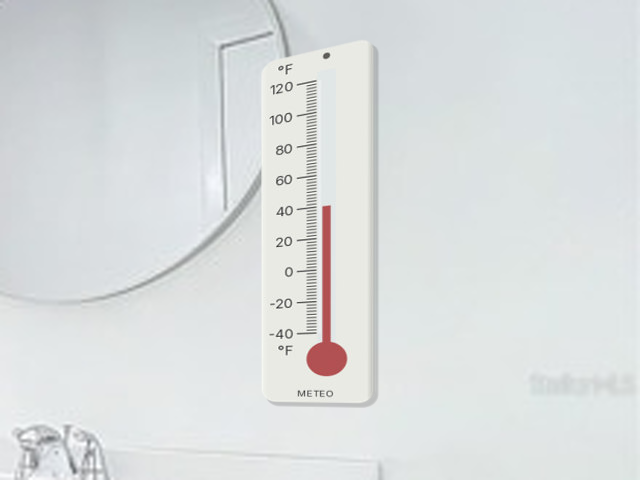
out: 40
